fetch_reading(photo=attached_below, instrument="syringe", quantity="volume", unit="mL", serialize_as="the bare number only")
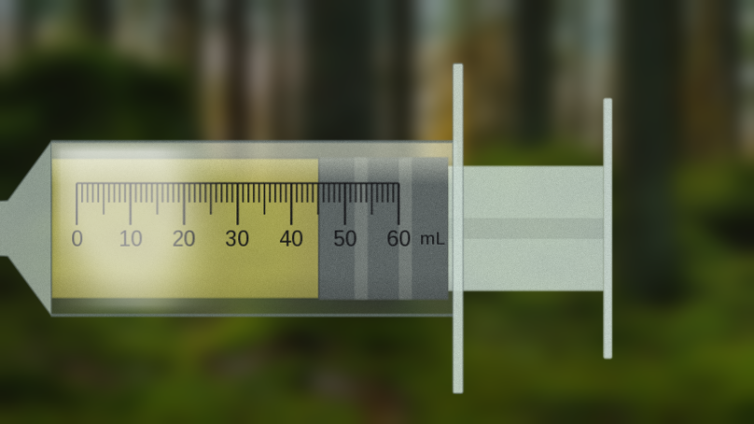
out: 45
